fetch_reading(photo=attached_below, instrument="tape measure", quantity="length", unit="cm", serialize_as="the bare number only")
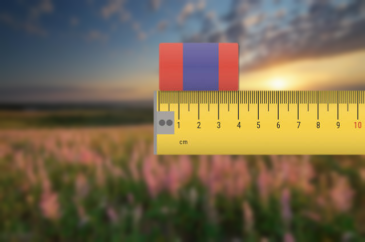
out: 4
